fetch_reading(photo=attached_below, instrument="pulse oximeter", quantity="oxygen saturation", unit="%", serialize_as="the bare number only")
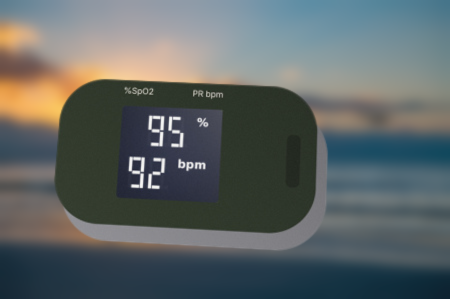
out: 95
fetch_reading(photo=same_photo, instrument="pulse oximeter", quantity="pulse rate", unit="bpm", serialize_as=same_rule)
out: 92
